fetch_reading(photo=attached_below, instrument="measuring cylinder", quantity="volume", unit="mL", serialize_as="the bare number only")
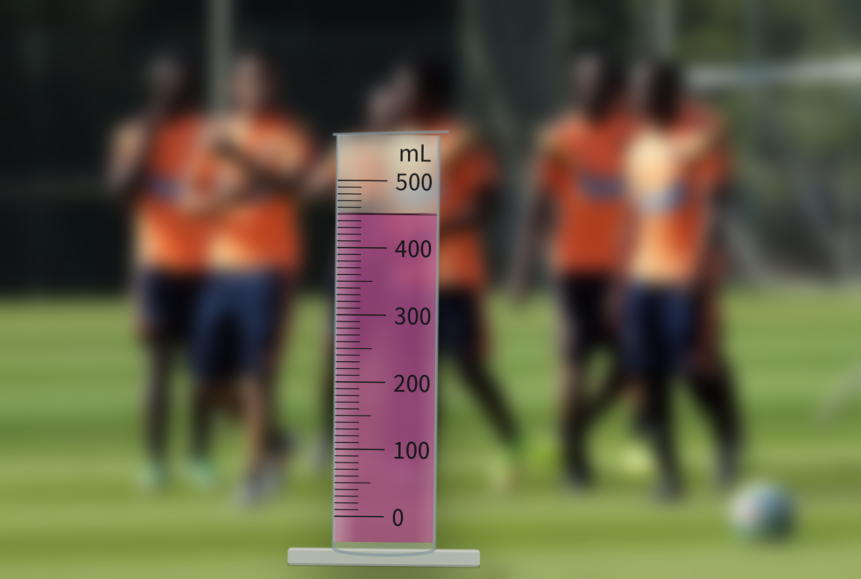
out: 450
